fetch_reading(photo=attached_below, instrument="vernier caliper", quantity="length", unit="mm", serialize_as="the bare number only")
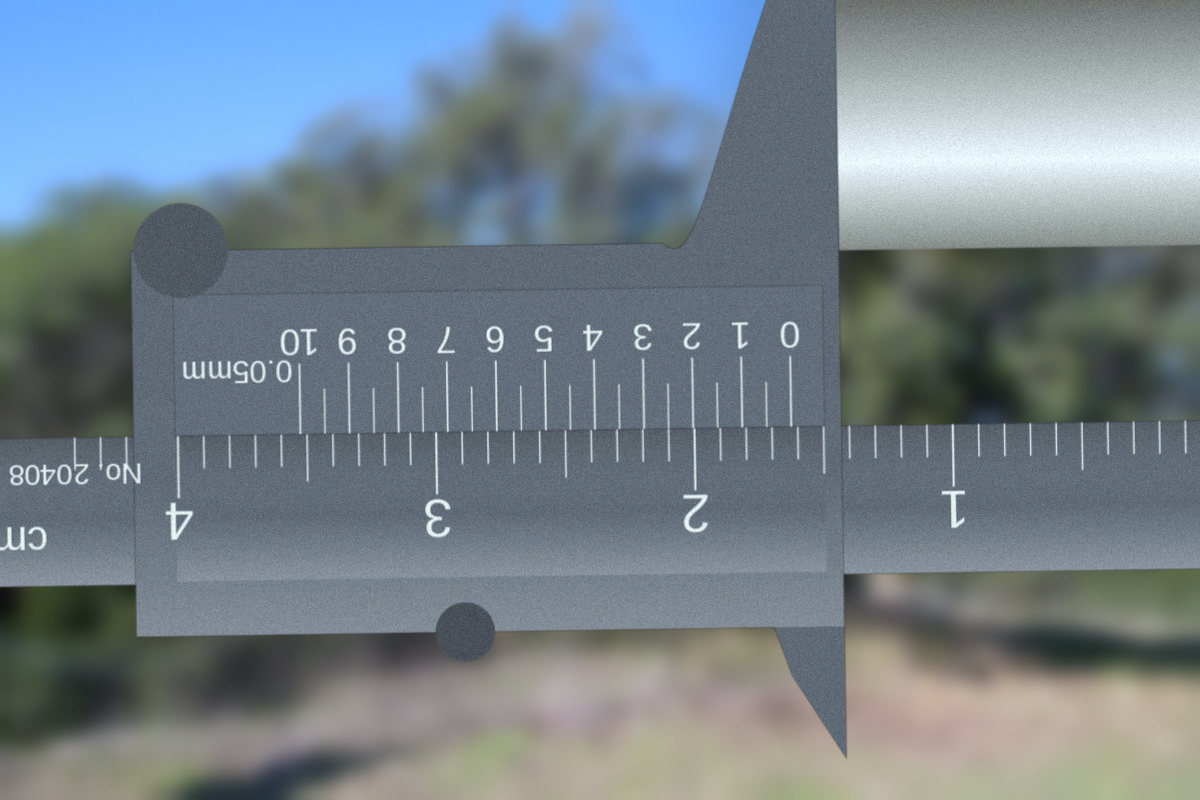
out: 16.25
